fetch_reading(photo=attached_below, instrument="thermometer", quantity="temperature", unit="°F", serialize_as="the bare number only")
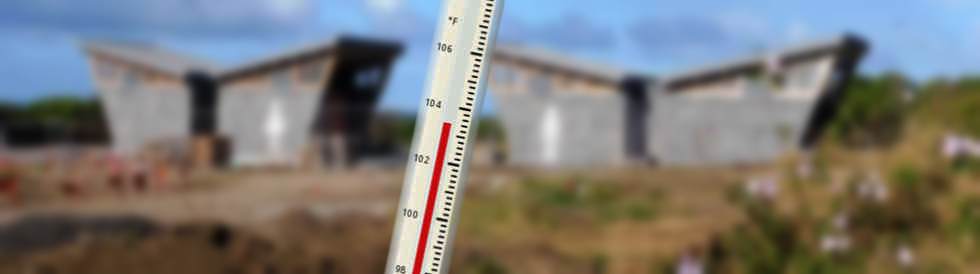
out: 103.4
